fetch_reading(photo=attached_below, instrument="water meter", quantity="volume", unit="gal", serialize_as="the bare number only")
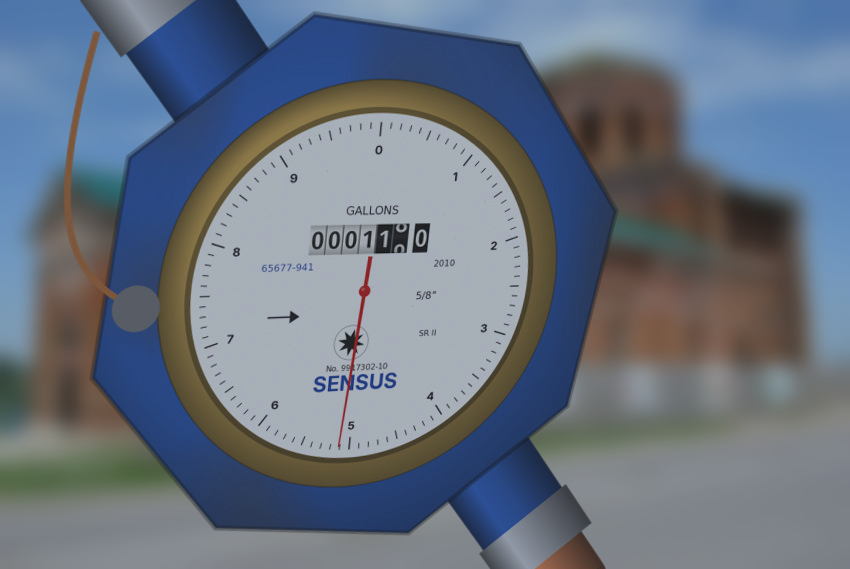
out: 1185.1
